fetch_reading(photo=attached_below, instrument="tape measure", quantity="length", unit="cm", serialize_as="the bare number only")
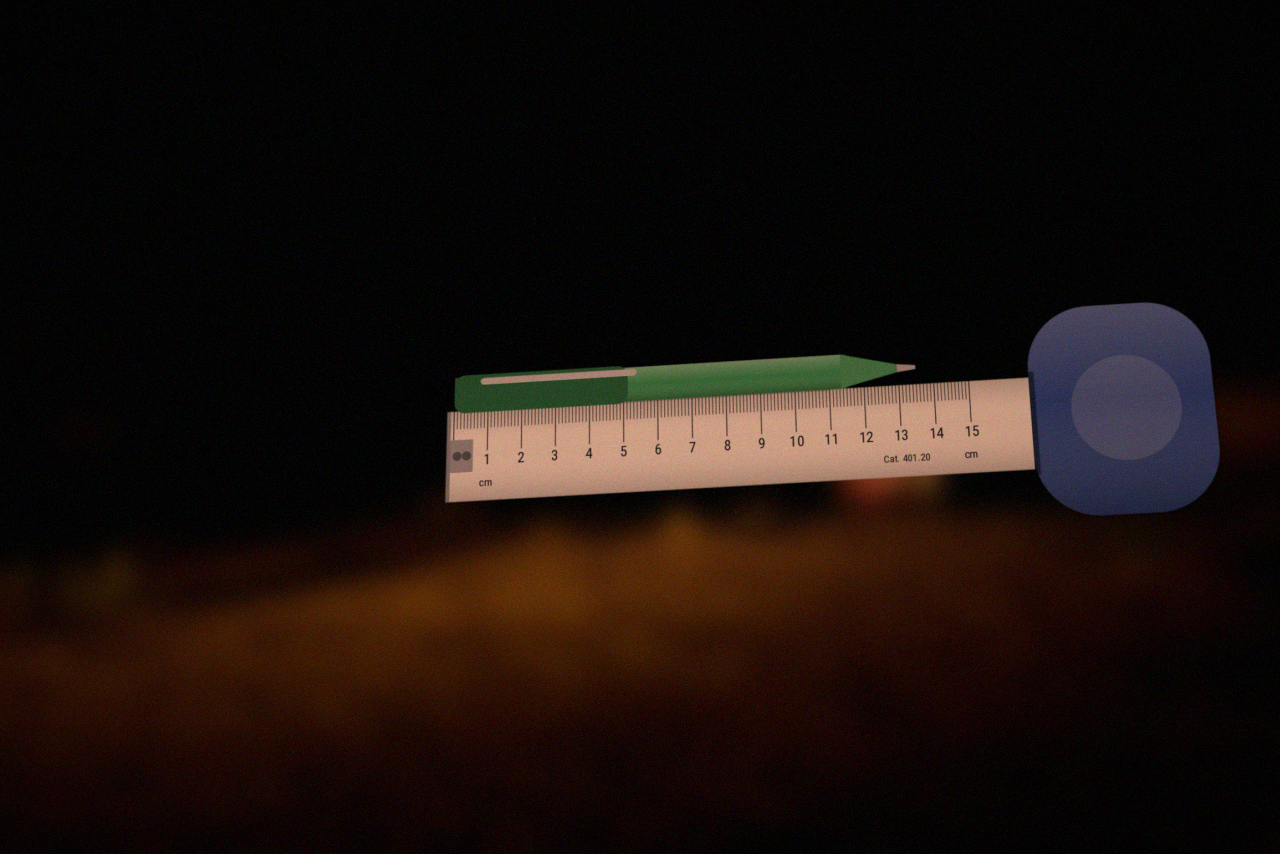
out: 13.5
